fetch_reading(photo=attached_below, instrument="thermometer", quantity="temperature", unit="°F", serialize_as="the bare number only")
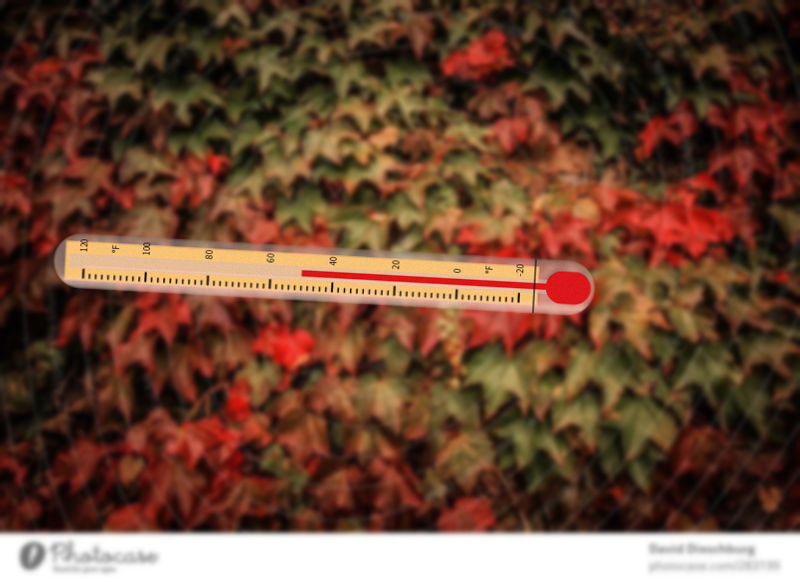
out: 50
